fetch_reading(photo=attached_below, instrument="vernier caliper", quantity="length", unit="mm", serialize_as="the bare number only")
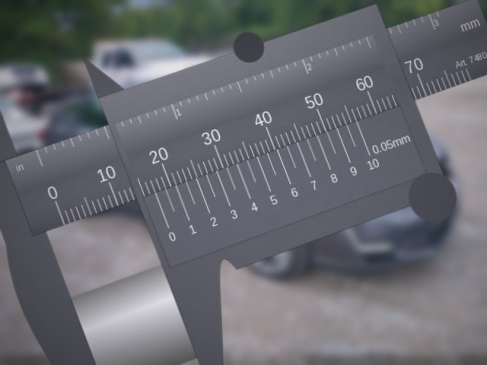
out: 17.0
